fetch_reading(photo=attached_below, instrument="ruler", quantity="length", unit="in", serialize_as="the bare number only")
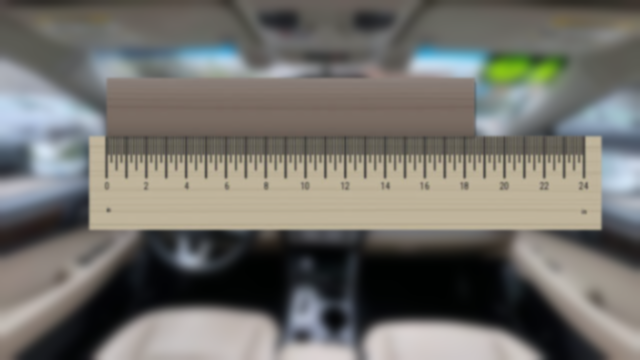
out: 18.5
